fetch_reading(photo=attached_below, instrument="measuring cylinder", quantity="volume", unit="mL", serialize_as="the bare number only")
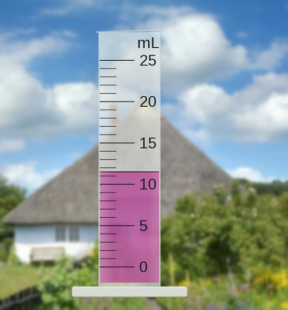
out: 11.5
